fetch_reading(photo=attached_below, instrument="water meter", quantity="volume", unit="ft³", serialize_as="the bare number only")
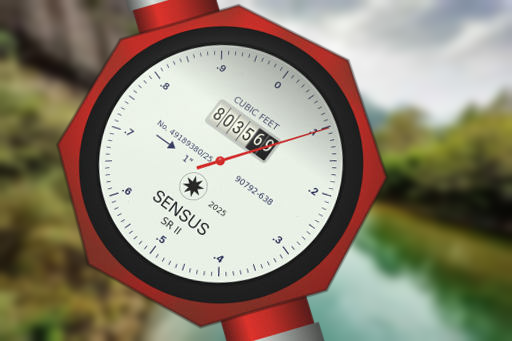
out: 803569.10
